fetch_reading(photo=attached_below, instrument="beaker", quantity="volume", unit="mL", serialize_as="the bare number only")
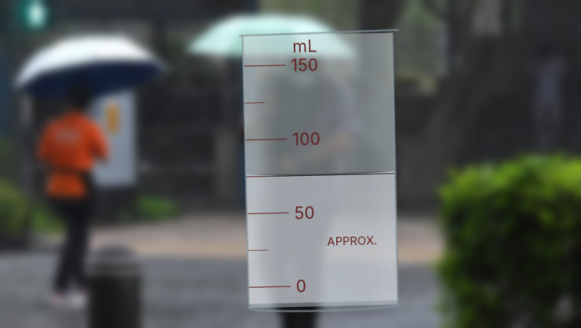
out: 75
